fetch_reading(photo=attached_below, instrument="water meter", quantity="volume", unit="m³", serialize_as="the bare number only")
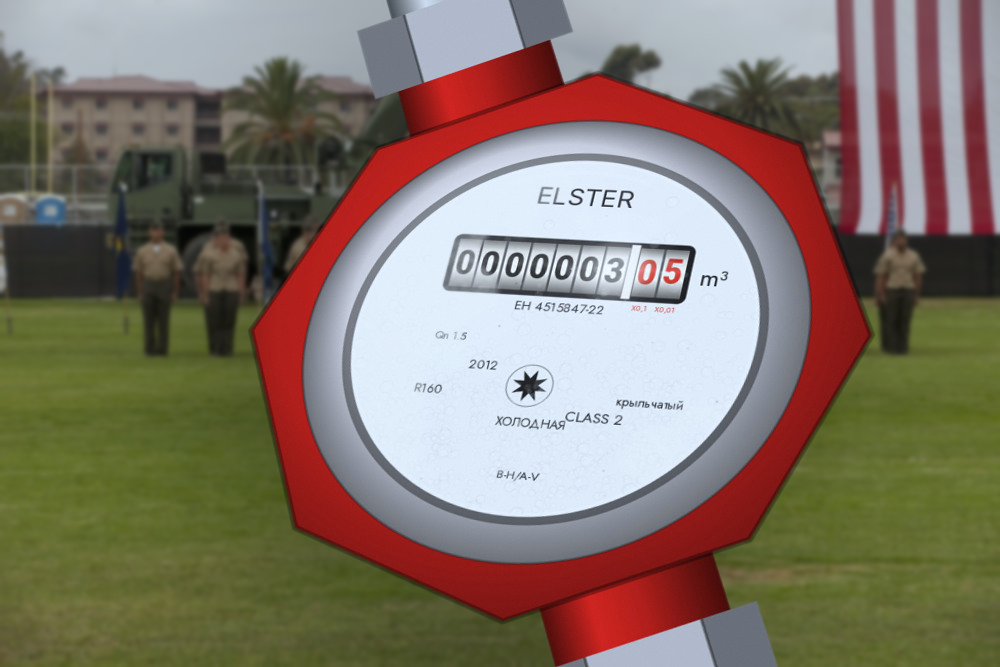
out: 3.05
